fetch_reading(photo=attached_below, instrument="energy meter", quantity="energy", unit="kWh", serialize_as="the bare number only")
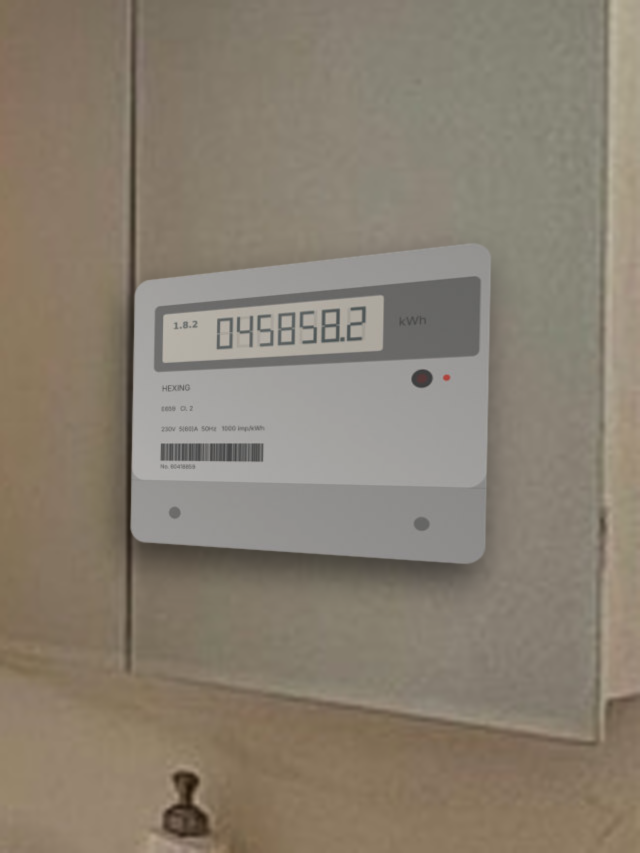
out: 45858.2
